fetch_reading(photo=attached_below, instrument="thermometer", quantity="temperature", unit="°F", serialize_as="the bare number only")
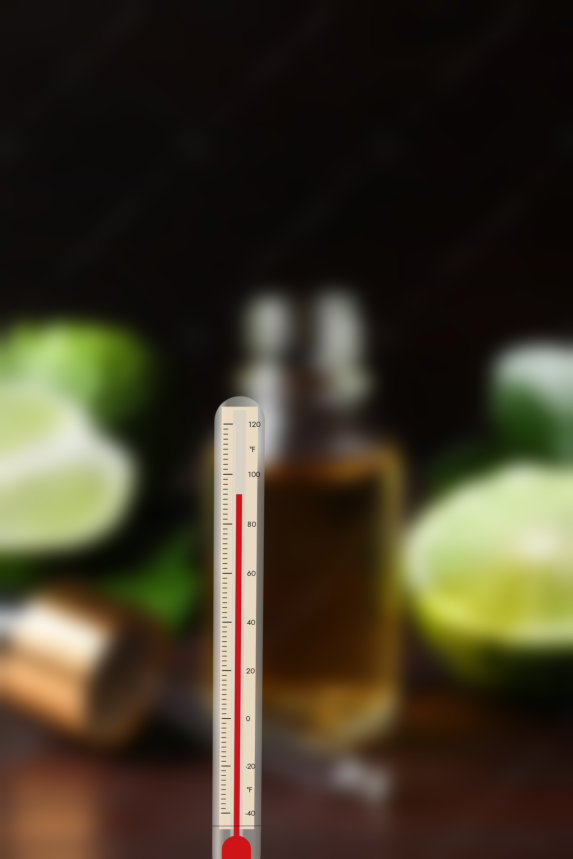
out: 92
